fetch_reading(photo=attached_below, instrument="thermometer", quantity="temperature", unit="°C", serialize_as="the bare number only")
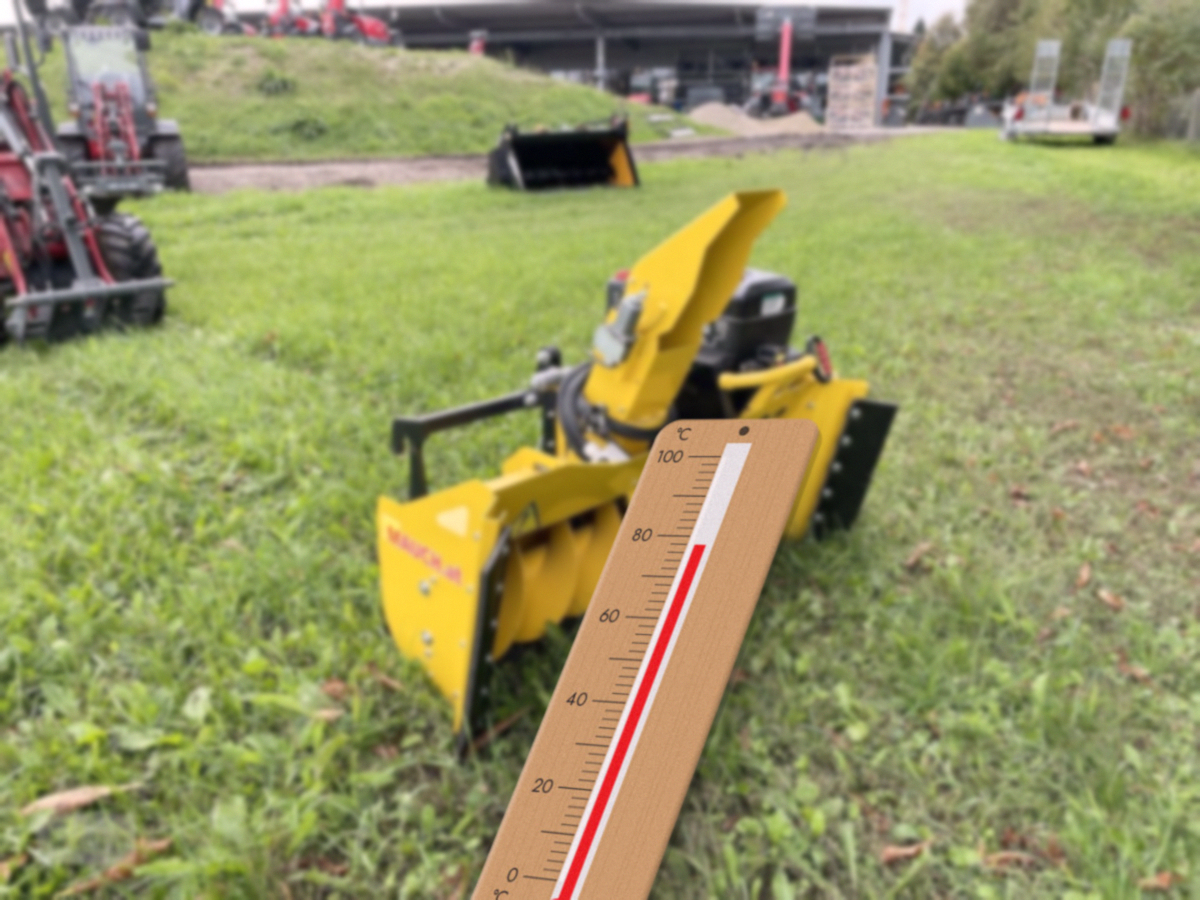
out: 78
